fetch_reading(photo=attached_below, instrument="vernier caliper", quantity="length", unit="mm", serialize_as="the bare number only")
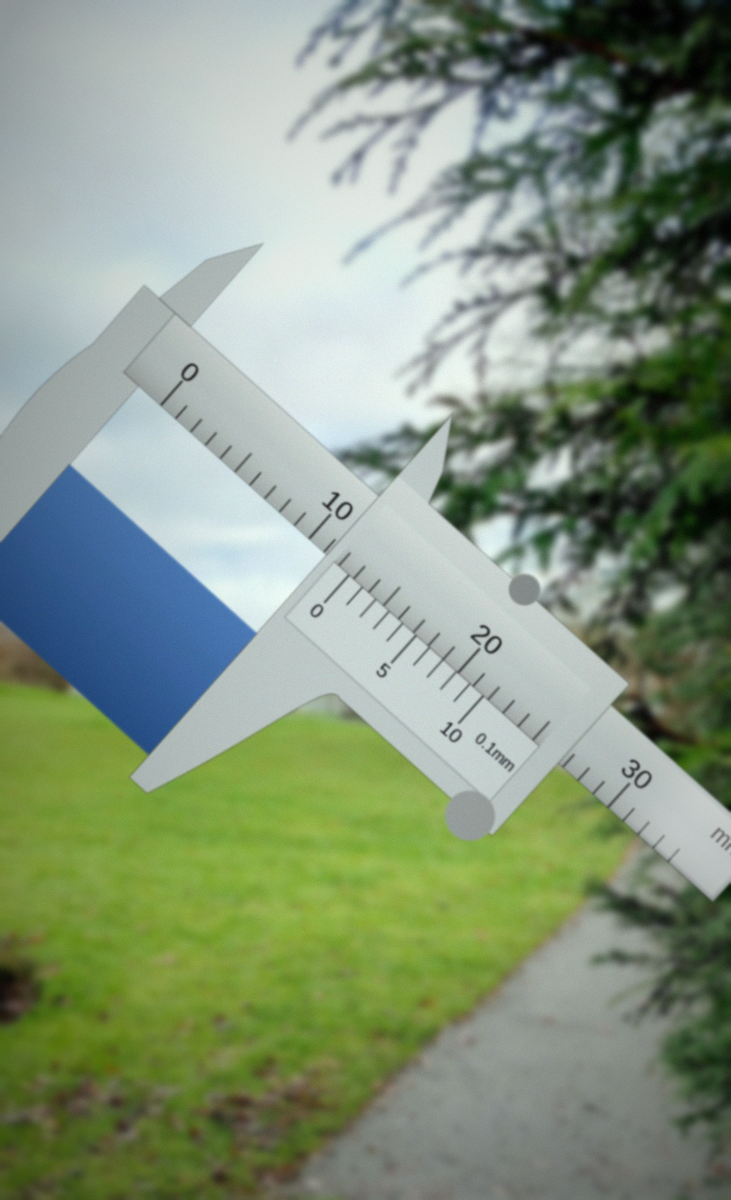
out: 12.7
